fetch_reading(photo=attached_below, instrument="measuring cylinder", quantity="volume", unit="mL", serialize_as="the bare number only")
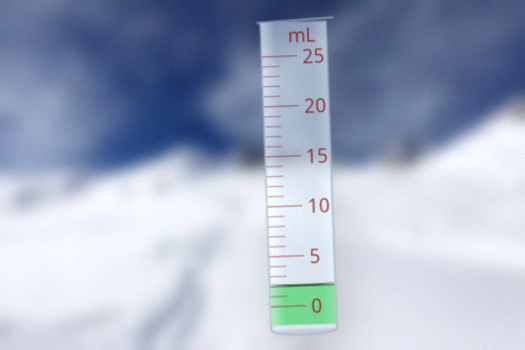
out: 2
